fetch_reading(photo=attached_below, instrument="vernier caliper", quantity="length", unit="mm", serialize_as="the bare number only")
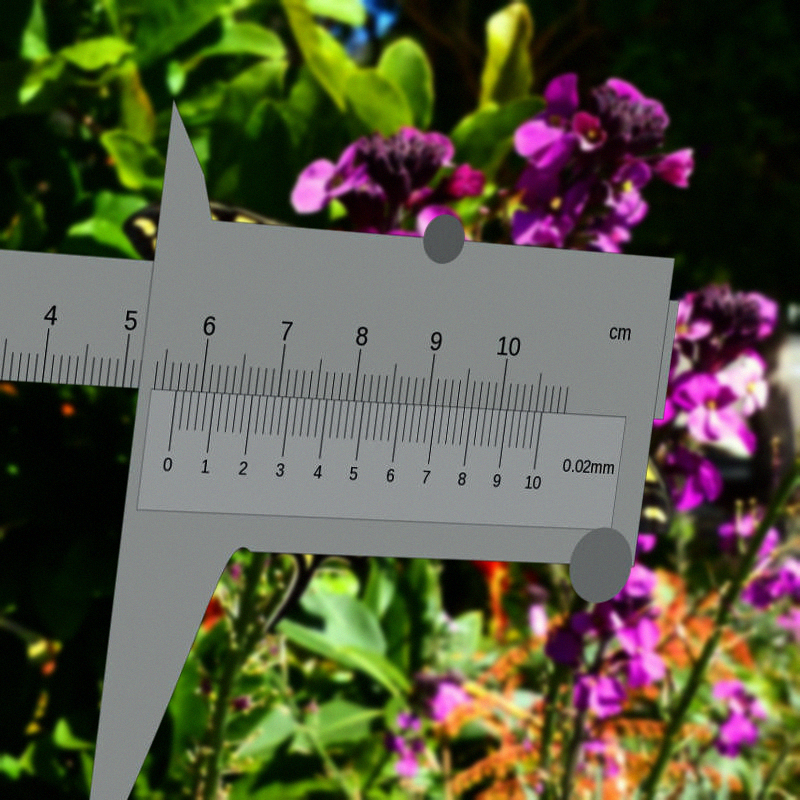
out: 56.8
